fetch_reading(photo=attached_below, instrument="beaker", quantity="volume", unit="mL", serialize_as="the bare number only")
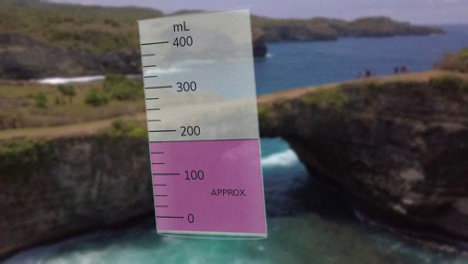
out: 175
